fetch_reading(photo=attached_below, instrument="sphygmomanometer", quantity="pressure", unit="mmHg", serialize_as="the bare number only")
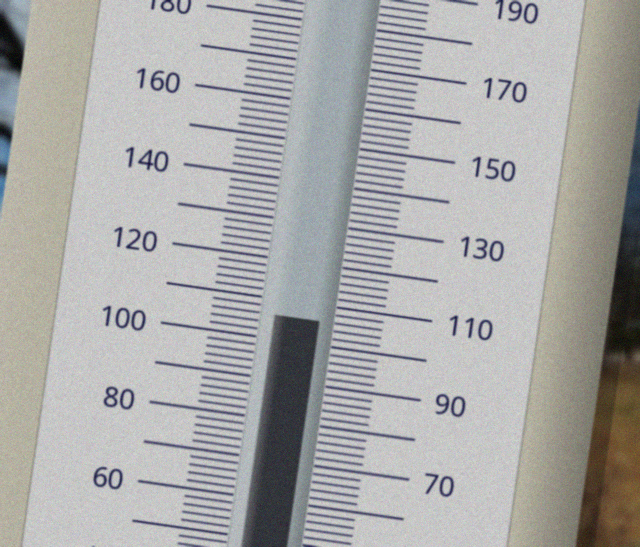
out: 106
